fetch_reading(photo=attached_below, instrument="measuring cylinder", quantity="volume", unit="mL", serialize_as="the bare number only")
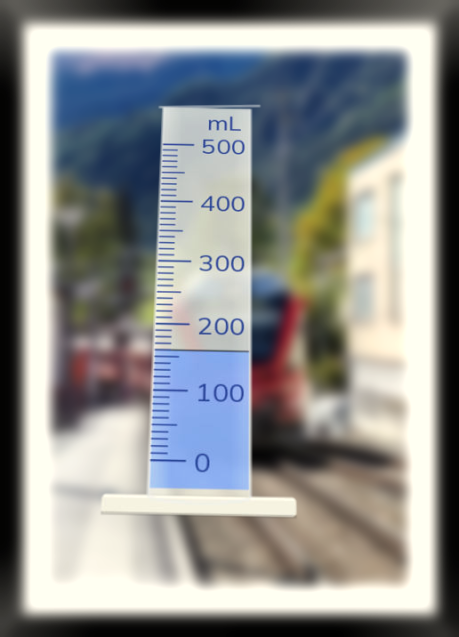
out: 160
